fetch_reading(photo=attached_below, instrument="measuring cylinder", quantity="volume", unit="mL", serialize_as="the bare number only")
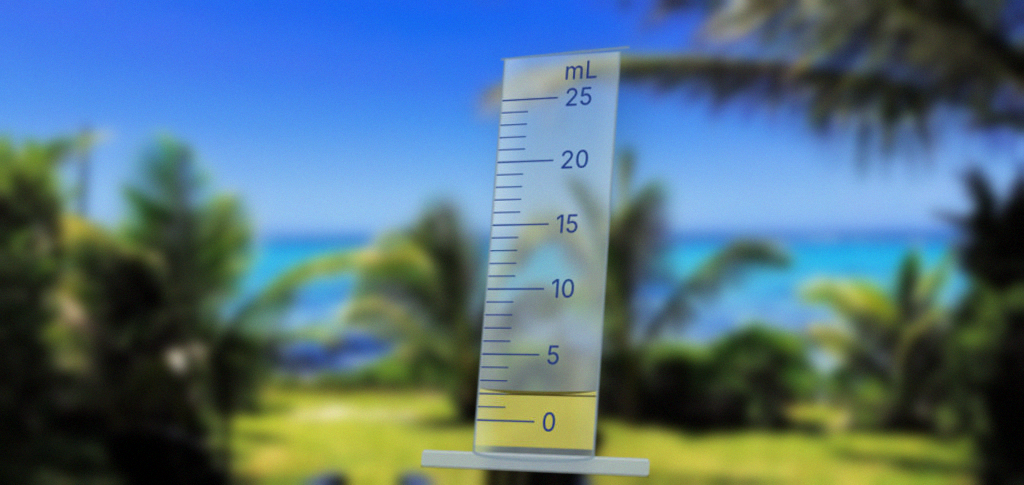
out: 2
